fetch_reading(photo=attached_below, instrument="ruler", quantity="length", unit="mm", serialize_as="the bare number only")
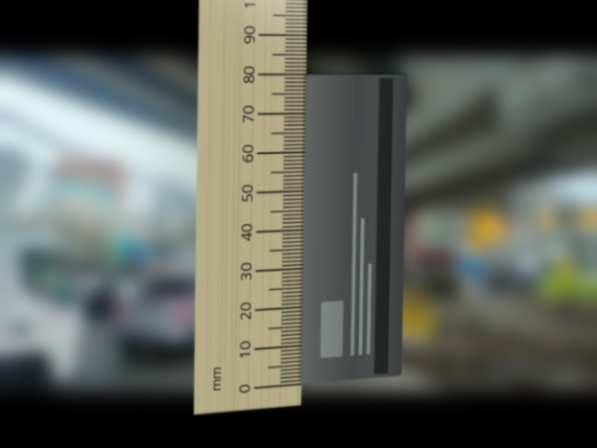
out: 80
